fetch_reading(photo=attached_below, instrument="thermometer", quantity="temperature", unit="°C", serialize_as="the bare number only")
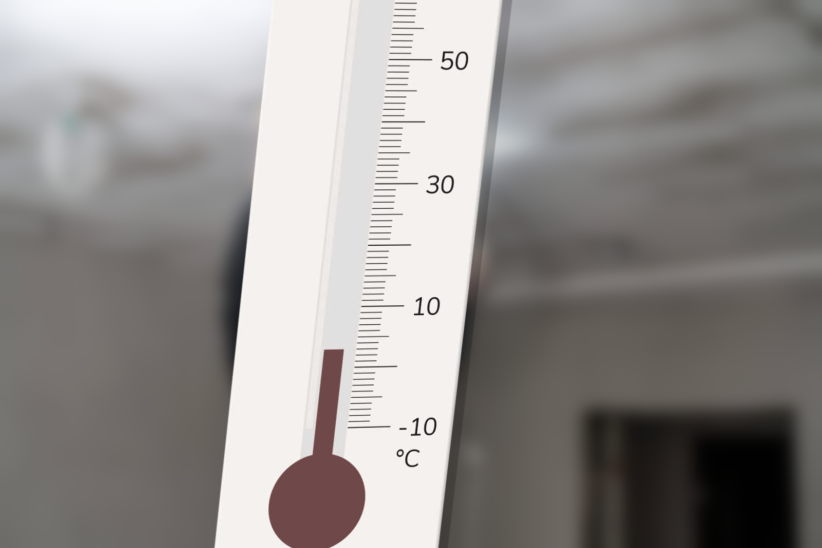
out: 3
